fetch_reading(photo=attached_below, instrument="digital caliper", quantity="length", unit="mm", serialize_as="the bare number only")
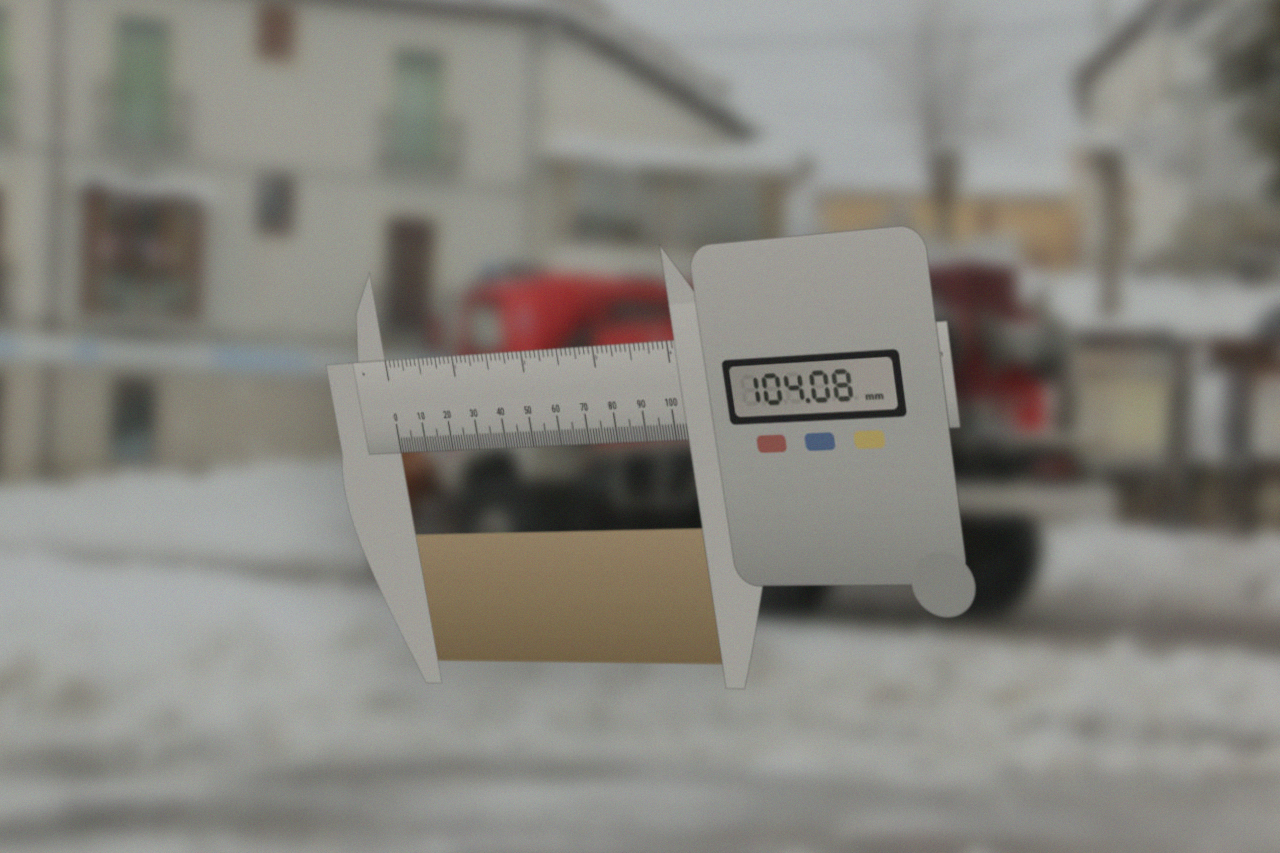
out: 104.08
